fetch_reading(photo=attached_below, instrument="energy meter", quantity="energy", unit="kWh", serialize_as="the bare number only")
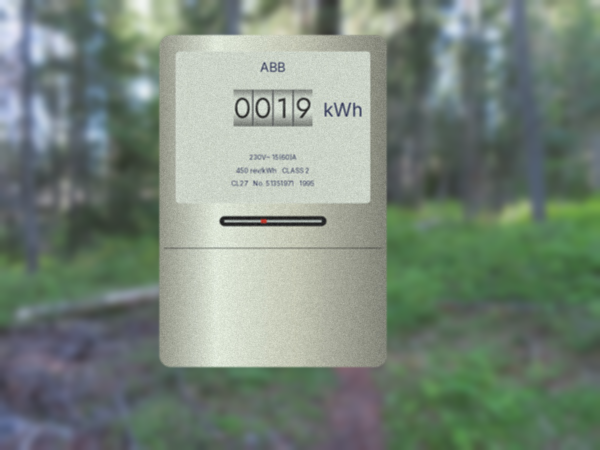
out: 19
